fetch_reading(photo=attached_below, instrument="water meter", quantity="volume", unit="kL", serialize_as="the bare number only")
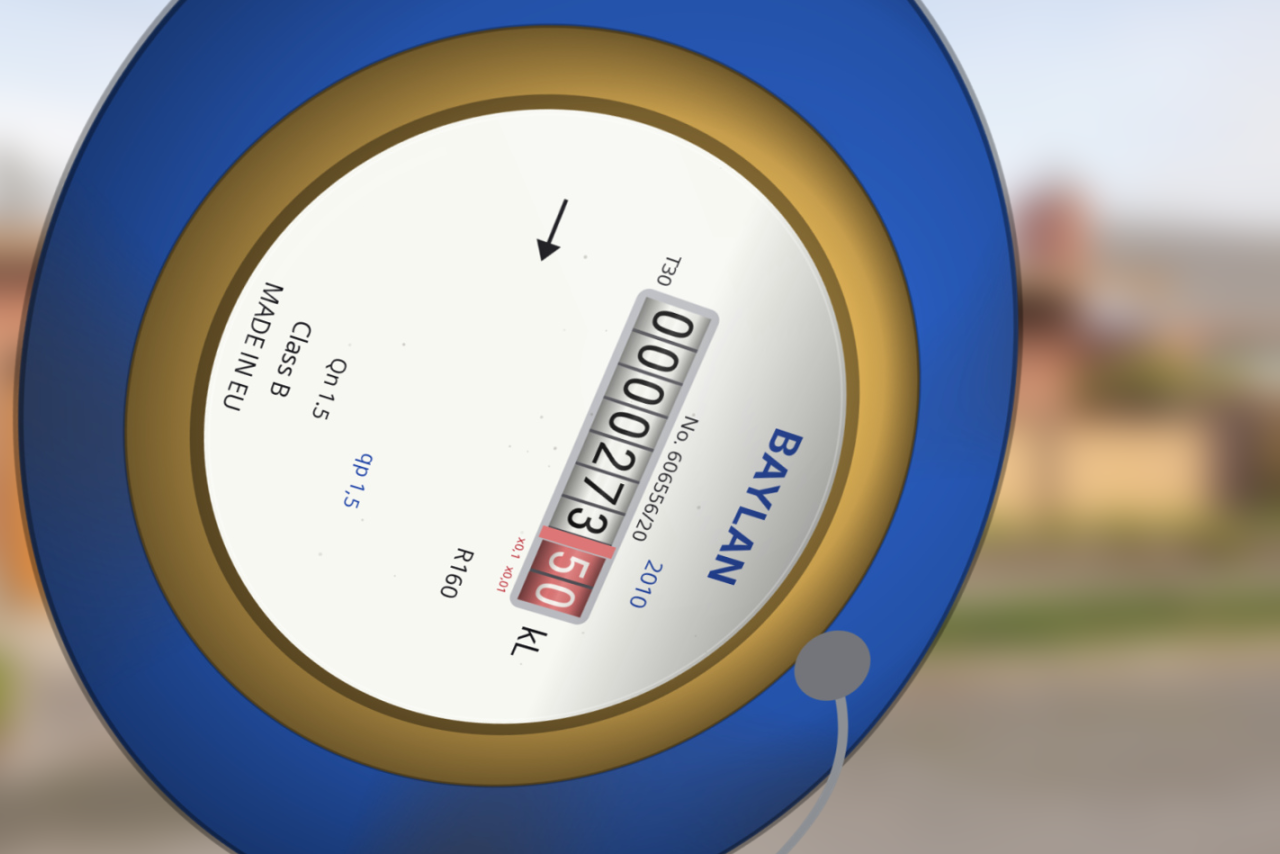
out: 273.50
